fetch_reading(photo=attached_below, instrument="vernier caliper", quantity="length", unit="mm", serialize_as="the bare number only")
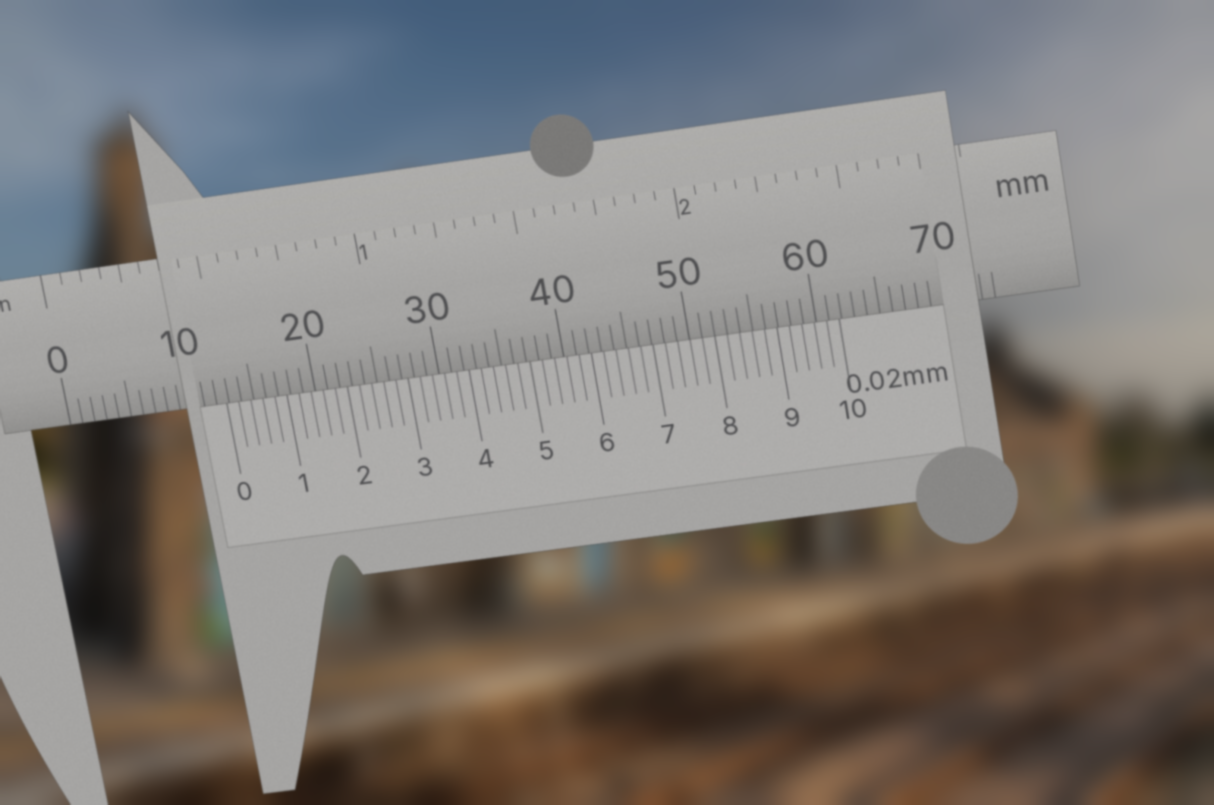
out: 12.8
